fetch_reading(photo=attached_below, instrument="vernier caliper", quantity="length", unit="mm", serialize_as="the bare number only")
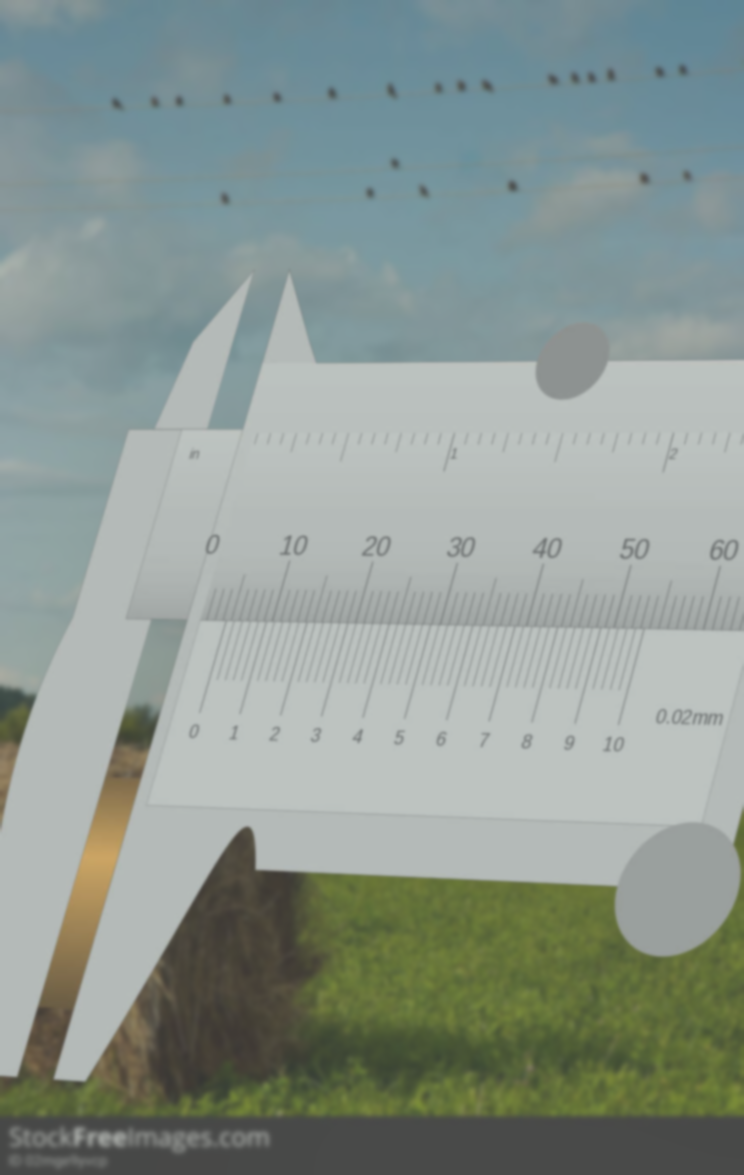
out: 4.4
